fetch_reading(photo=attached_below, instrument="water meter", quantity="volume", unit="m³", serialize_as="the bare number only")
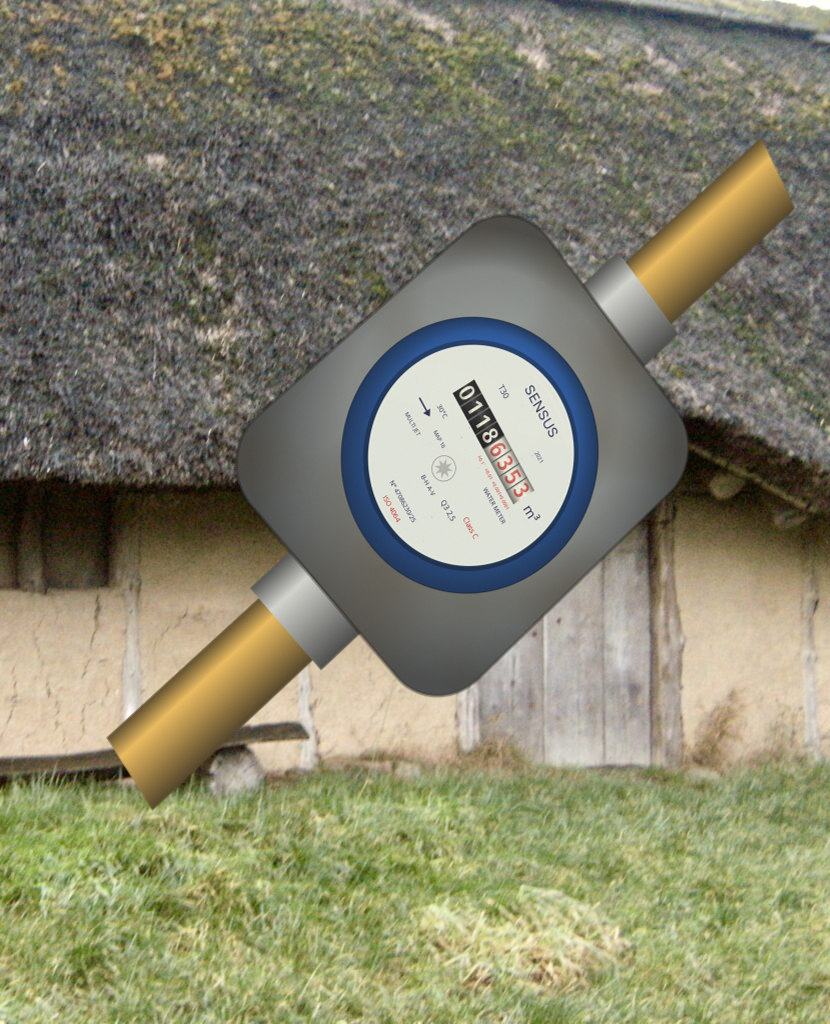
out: 118.6353
